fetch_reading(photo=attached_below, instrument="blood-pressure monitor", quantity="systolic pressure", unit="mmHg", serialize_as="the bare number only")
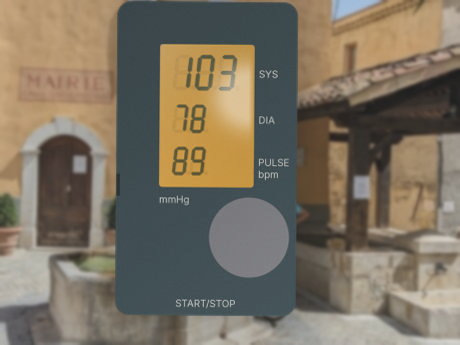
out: 103
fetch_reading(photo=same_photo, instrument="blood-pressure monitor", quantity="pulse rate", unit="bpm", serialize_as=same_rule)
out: 89
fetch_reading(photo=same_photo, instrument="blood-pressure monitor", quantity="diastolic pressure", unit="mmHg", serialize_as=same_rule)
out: 78
